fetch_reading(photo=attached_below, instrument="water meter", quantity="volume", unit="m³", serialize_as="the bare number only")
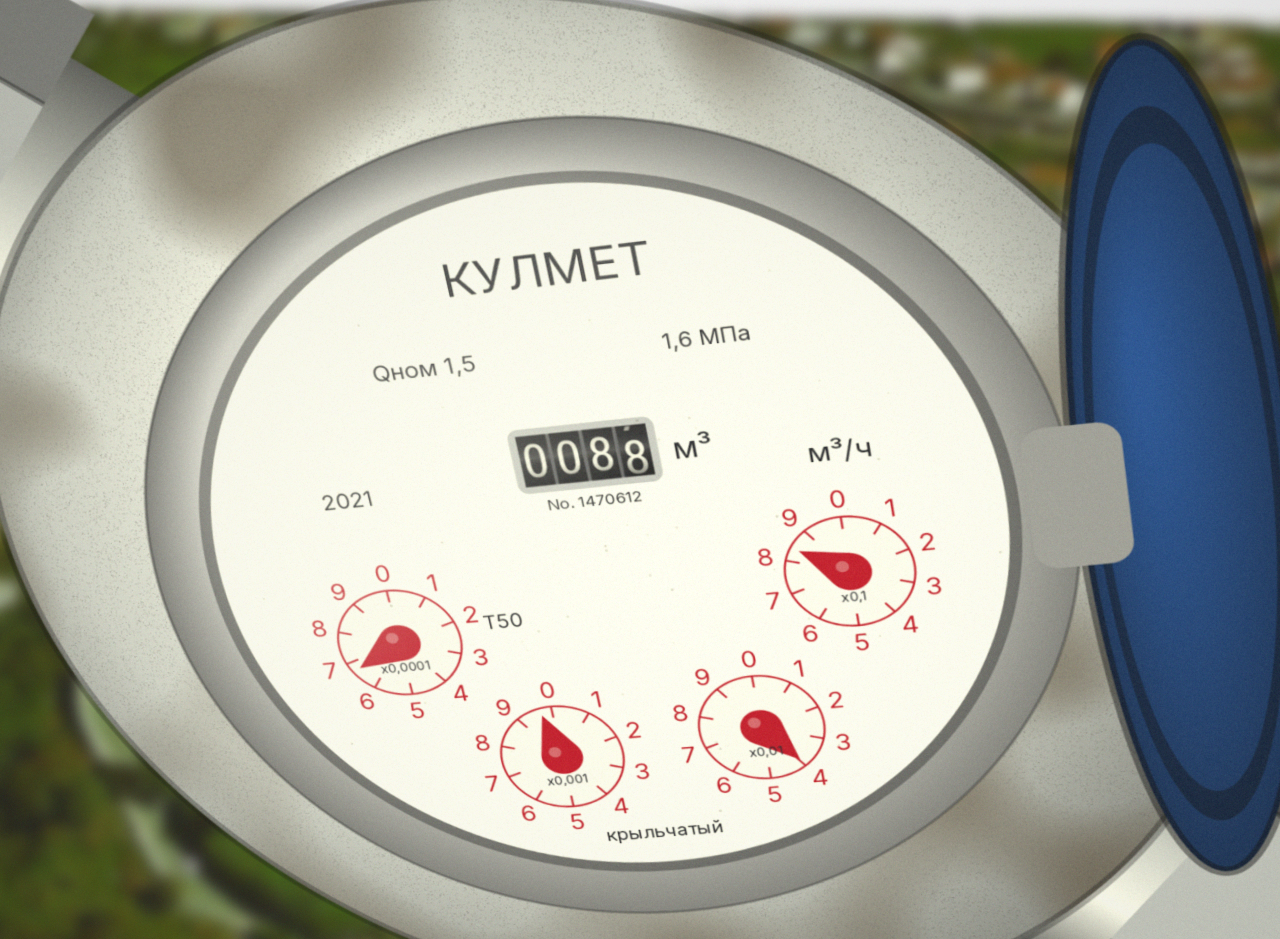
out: 87.8396
